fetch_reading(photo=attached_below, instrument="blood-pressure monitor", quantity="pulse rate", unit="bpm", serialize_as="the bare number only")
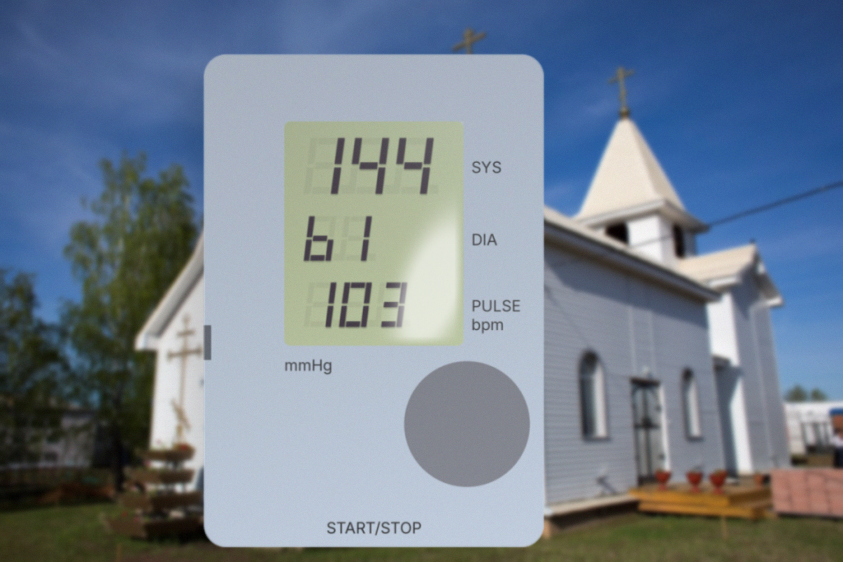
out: 103
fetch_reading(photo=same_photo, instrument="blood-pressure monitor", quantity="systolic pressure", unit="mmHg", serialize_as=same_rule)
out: 144
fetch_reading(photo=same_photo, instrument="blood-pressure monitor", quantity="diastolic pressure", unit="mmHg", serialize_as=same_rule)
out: 61
